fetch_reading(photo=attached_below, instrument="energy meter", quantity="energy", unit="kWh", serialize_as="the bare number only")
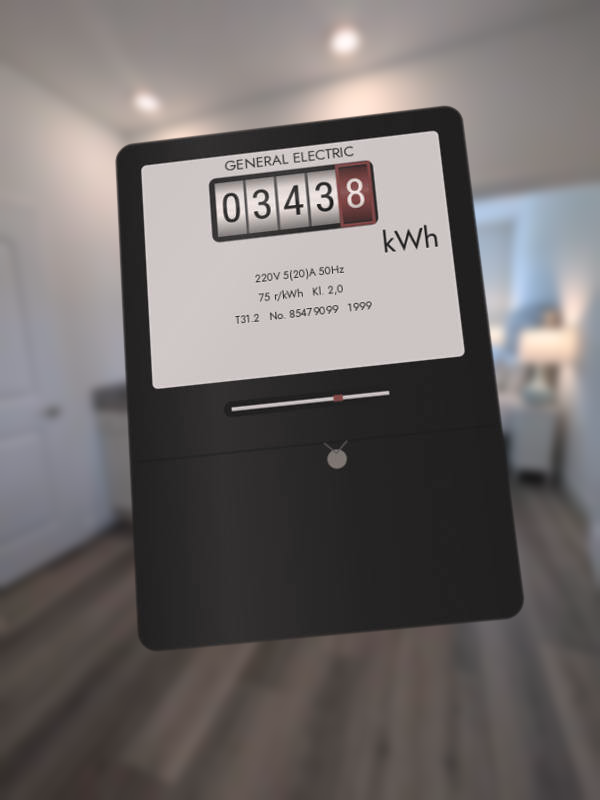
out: 343.8
